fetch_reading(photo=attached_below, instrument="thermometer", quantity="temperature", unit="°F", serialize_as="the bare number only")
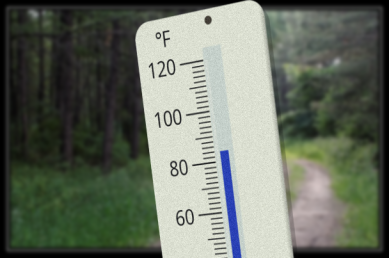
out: 84
